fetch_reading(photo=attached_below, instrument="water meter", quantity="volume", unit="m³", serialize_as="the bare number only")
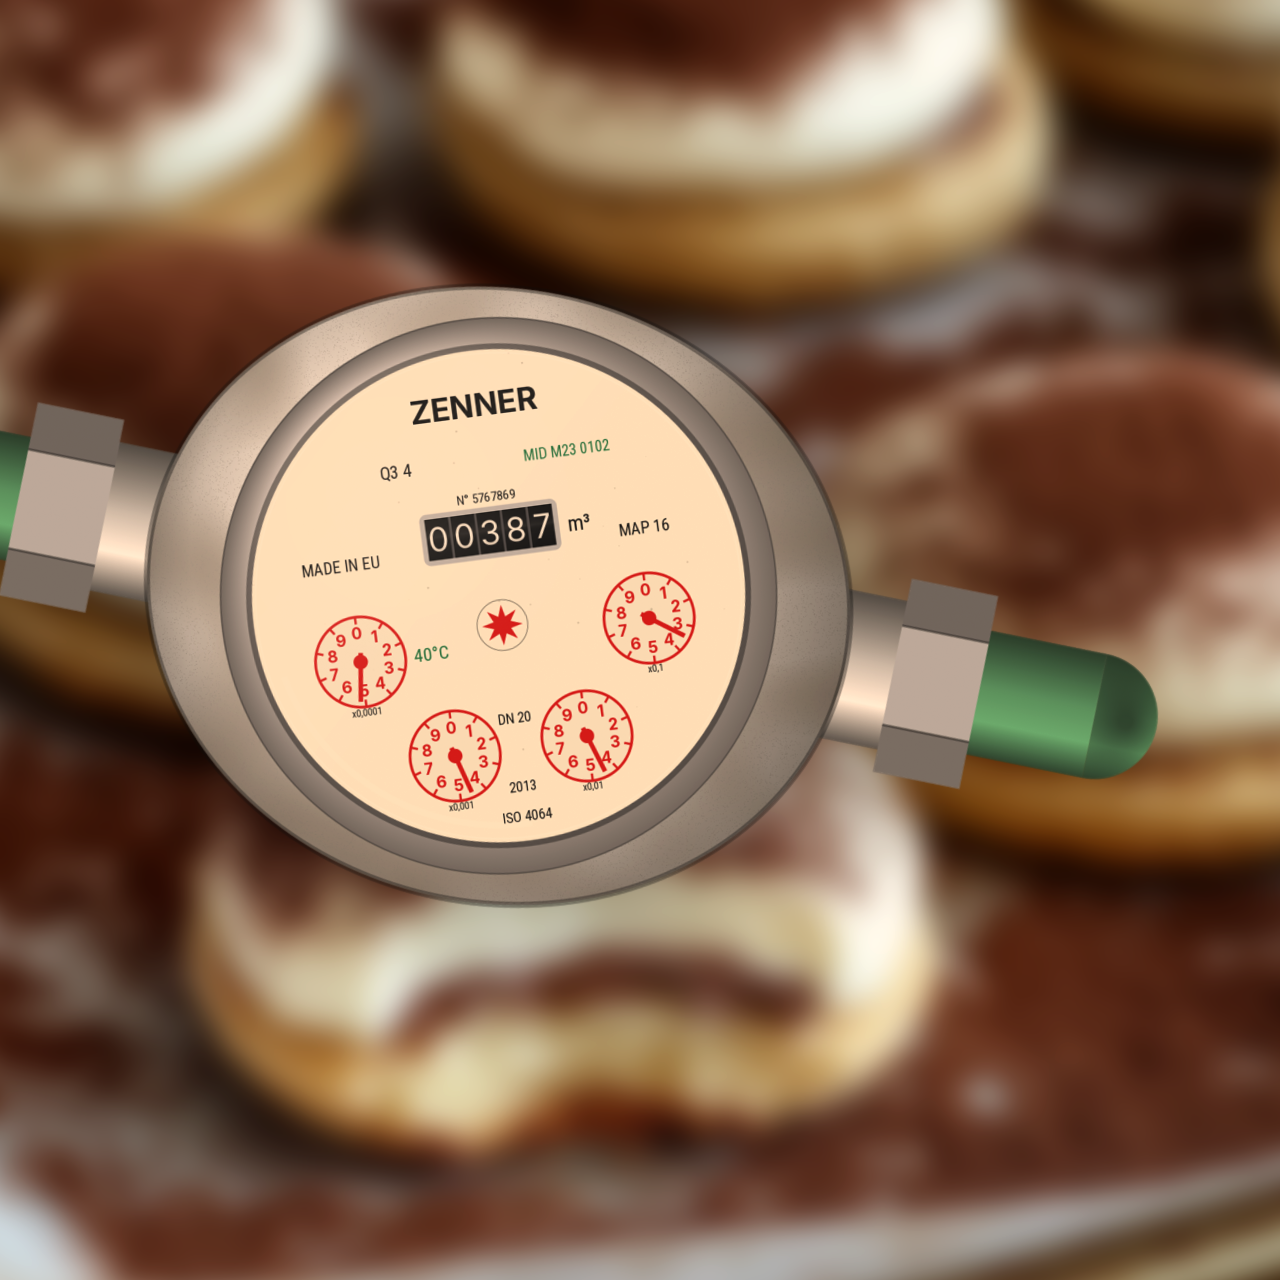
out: 387.3445
